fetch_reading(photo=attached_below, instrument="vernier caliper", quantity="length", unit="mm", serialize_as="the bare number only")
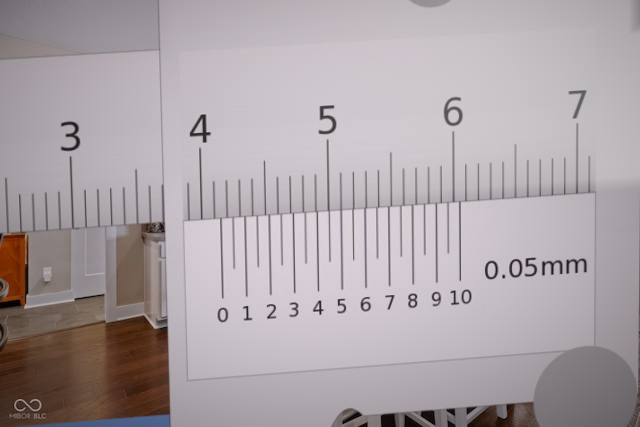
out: 41.5
